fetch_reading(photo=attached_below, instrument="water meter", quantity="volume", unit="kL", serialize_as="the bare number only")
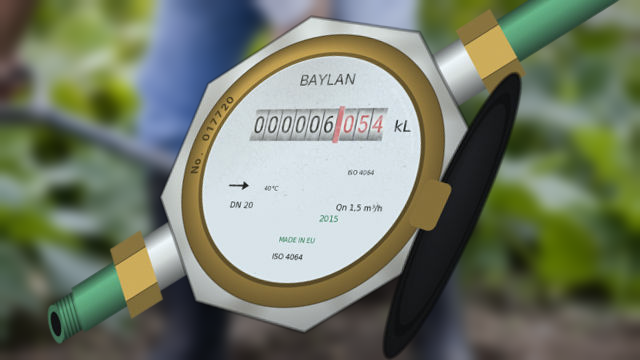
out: 6.054
